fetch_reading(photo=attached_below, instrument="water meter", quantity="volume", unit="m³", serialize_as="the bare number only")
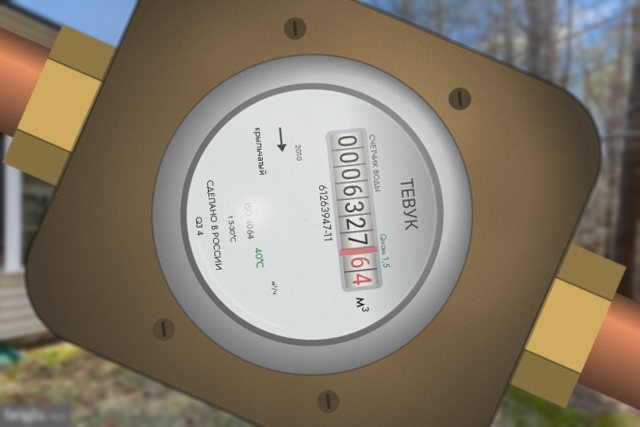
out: 6327.64
